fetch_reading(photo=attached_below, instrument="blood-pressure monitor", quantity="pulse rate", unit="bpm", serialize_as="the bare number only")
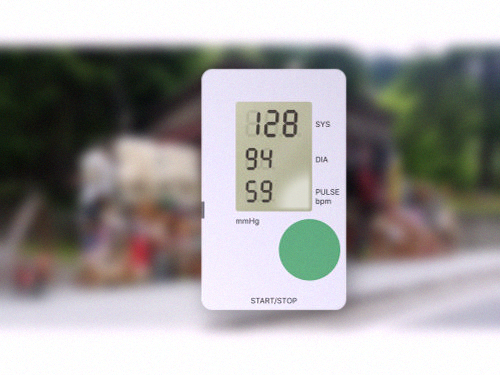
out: 59
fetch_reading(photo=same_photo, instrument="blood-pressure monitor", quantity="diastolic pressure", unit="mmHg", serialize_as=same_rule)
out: 94
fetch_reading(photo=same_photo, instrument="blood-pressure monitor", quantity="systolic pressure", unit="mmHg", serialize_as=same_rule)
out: 128
